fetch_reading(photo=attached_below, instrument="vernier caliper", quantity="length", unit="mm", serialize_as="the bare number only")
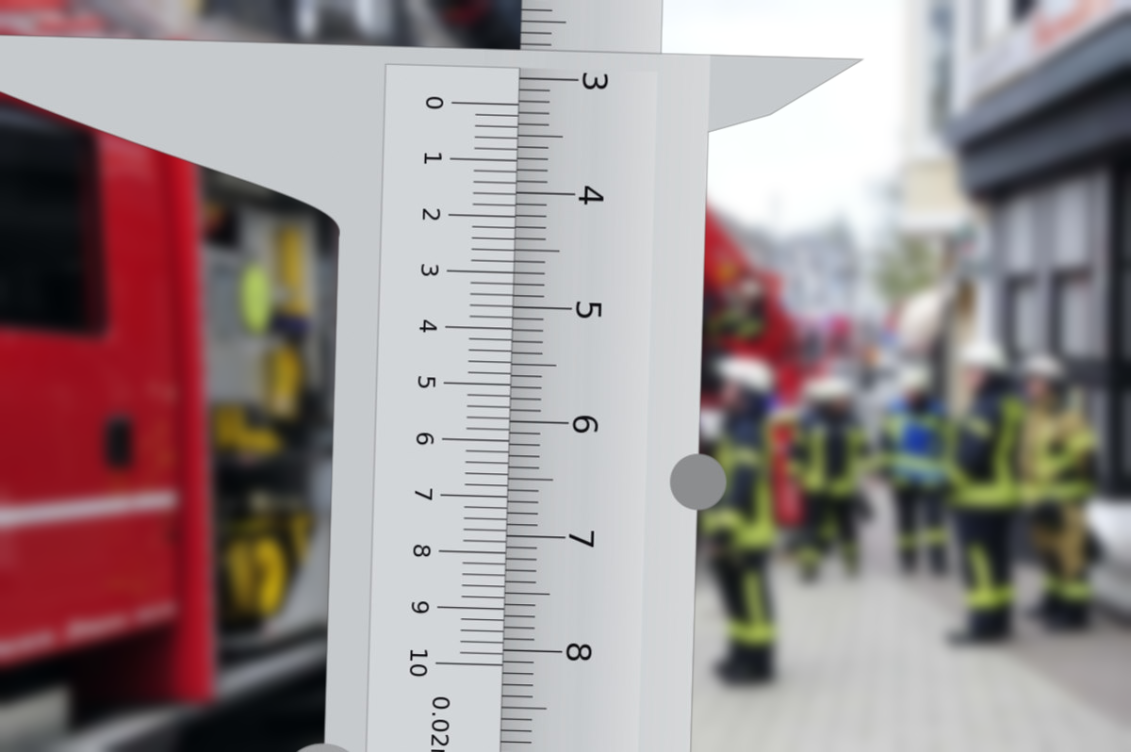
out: 32.3
